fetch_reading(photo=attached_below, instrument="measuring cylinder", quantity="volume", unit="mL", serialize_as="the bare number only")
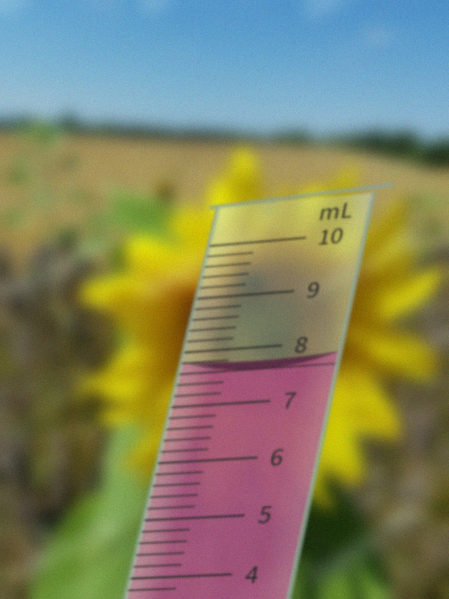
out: 7.6
